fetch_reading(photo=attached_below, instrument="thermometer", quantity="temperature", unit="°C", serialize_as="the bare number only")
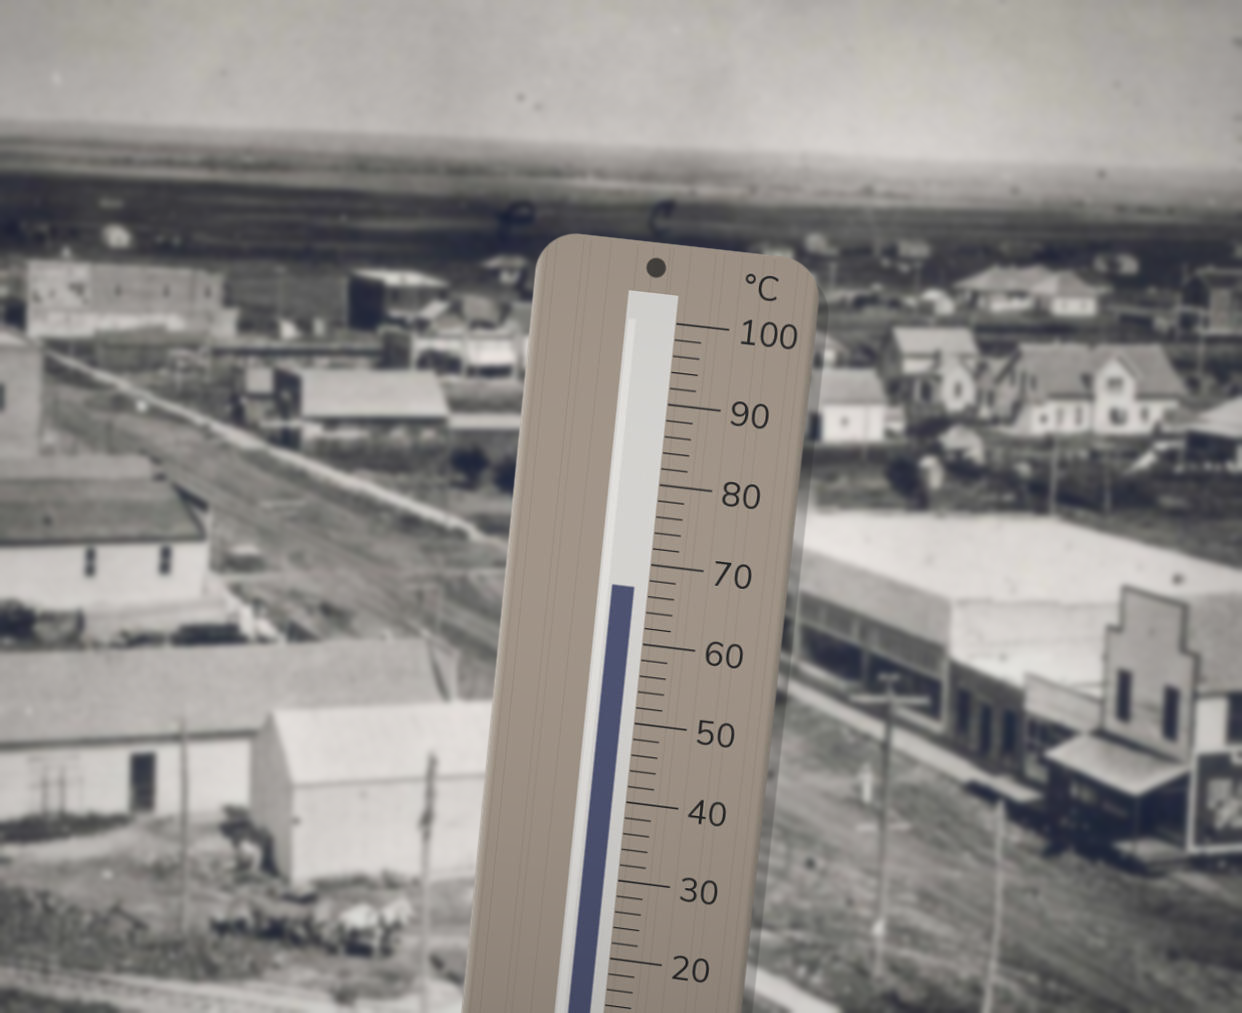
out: 67
